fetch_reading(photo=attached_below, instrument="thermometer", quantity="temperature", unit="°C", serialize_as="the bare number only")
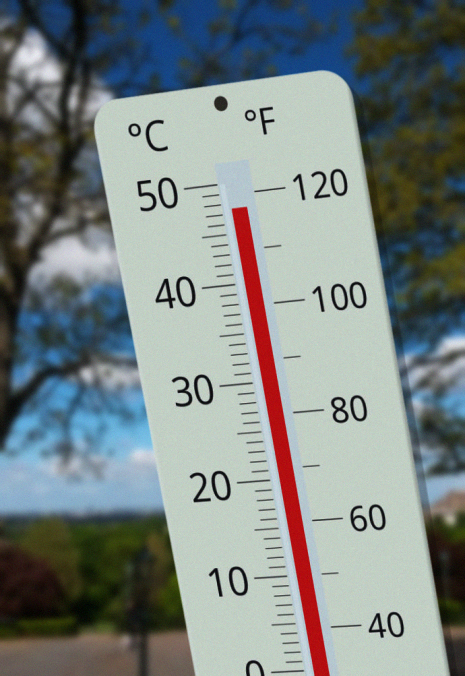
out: 47.5
